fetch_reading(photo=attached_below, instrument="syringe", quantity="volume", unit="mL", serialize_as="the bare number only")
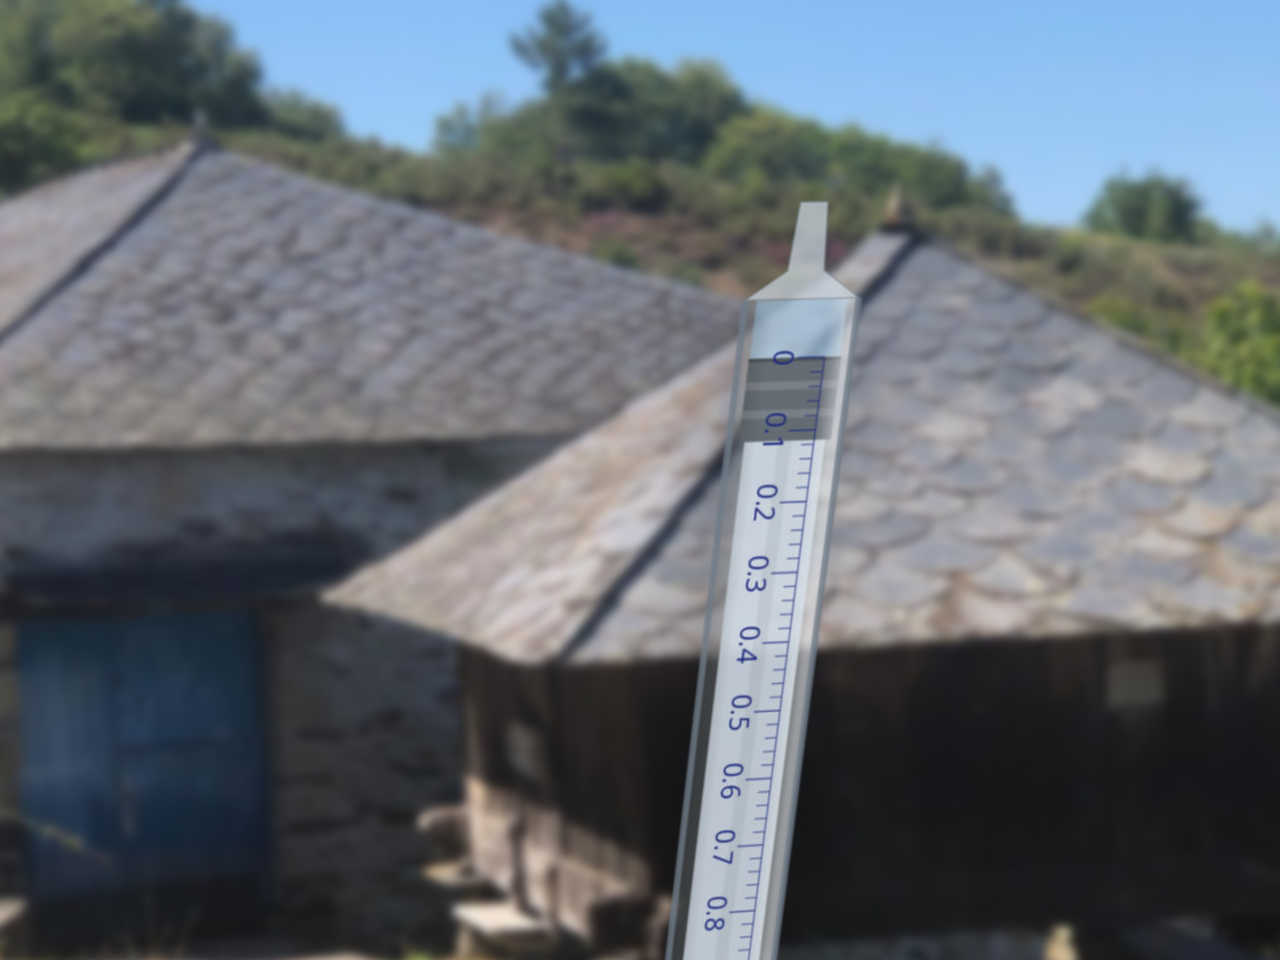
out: 0
